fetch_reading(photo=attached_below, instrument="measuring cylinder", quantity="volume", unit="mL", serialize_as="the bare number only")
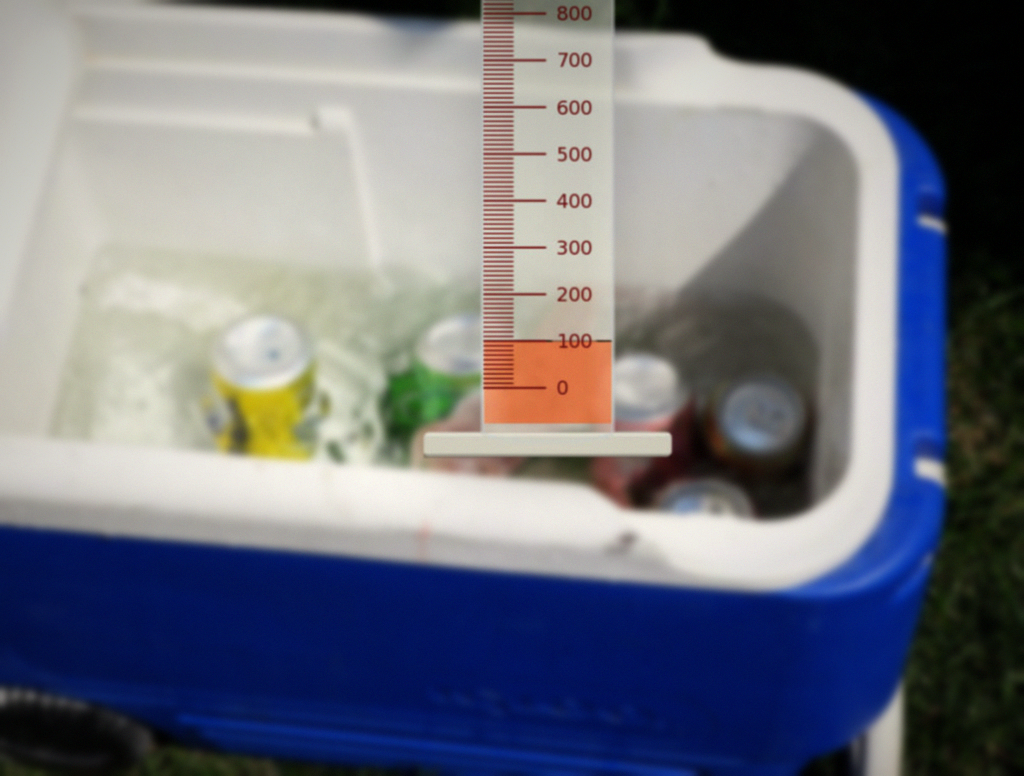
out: 100
